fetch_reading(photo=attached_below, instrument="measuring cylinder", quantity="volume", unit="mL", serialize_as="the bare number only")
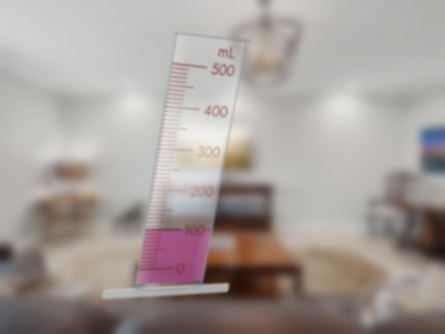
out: 100
